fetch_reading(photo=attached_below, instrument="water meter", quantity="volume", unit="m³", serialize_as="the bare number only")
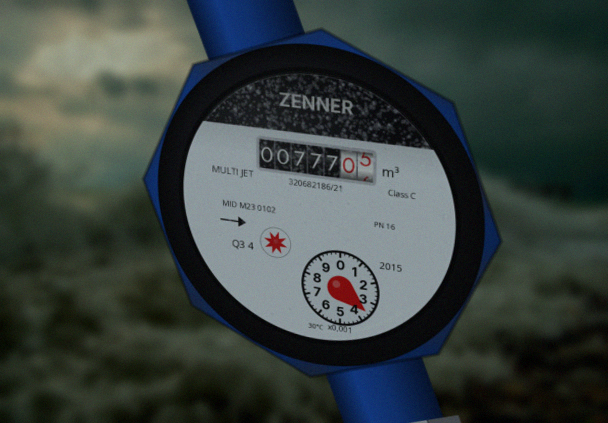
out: 777.053
